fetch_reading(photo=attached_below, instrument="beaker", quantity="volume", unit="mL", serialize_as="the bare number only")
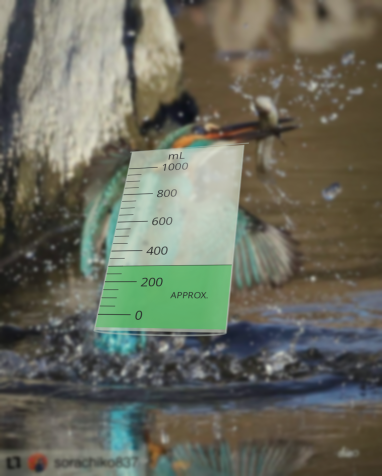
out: 300
